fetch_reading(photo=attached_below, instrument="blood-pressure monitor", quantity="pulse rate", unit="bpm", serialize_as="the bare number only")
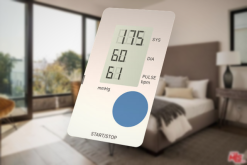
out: 61
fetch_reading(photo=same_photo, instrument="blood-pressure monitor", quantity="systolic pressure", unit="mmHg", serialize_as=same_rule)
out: 175
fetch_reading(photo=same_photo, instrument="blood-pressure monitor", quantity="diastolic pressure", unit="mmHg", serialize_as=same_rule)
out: 60
